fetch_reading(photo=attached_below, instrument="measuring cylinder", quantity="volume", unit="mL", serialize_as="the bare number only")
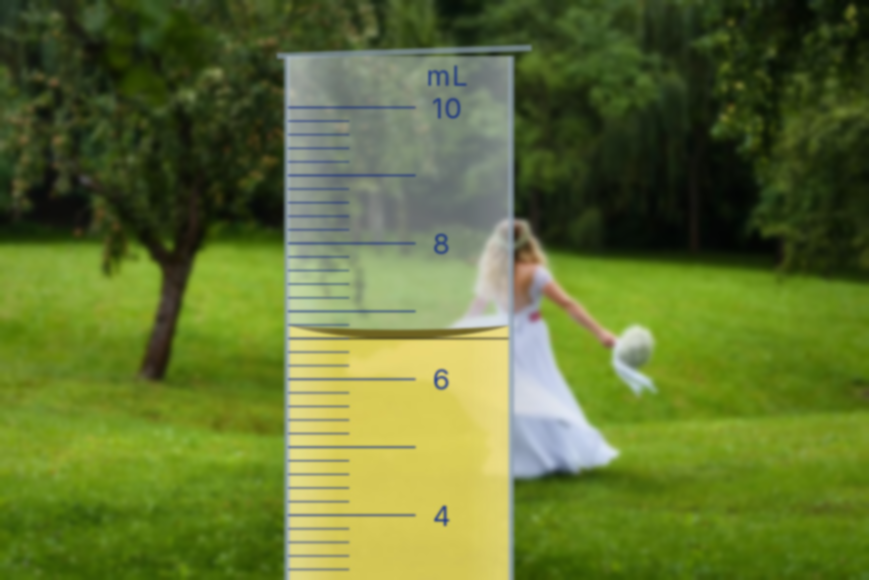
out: 6.6
